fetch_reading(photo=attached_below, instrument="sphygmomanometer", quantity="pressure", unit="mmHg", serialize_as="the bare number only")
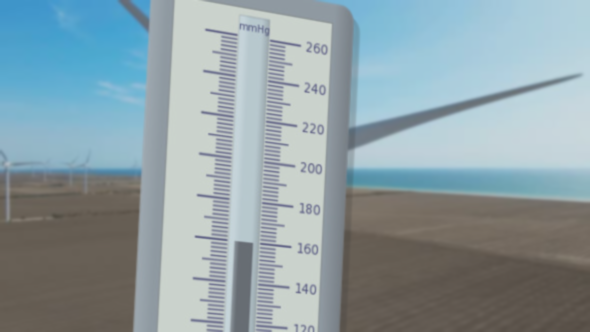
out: 160
